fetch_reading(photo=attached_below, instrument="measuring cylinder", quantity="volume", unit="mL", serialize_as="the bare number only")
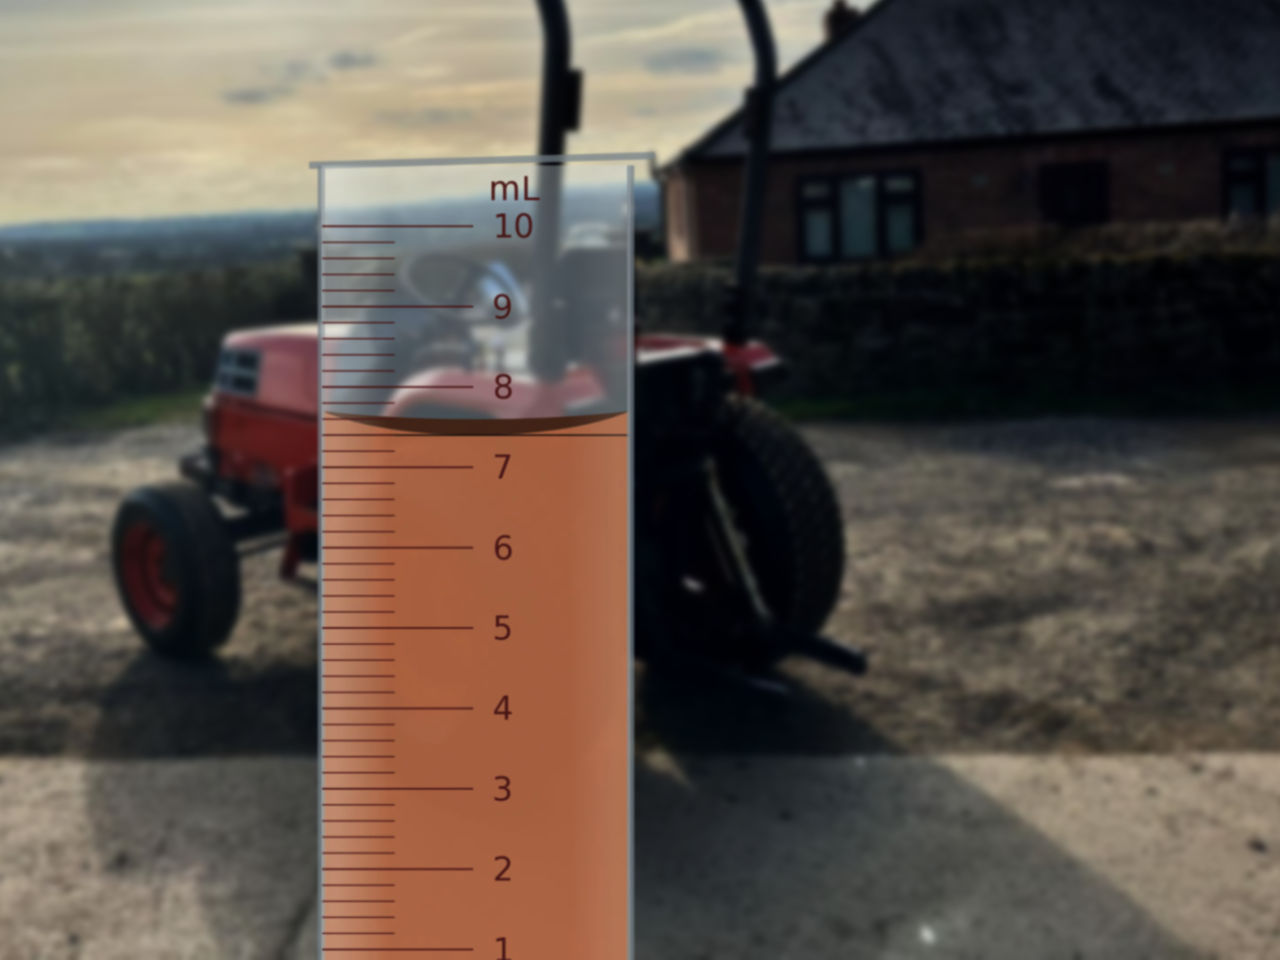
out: 7.4
